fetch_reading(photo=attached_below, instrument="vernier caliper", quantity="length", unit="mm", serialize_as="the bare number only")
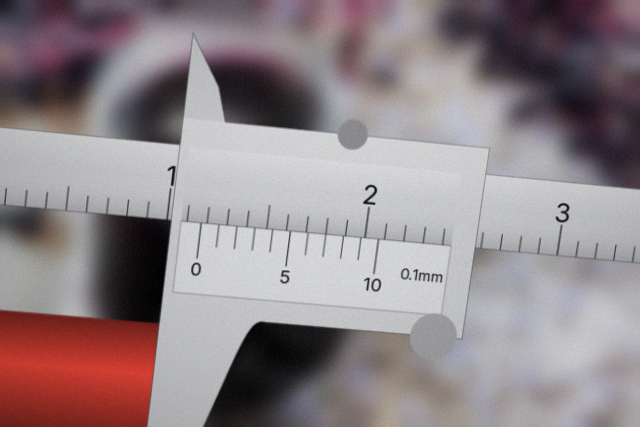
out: 11.7
